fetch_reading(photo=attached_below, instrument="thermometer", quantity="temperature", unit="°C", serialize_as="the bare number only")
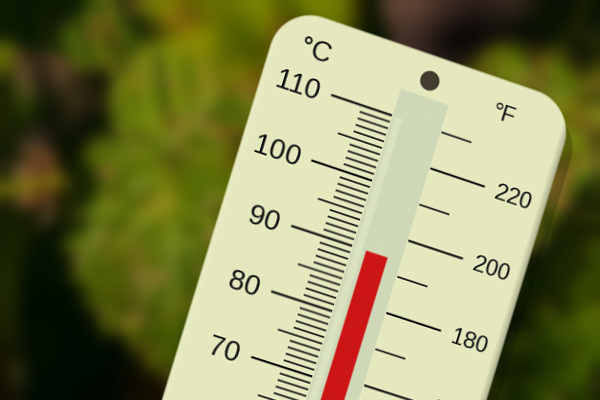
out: 90
